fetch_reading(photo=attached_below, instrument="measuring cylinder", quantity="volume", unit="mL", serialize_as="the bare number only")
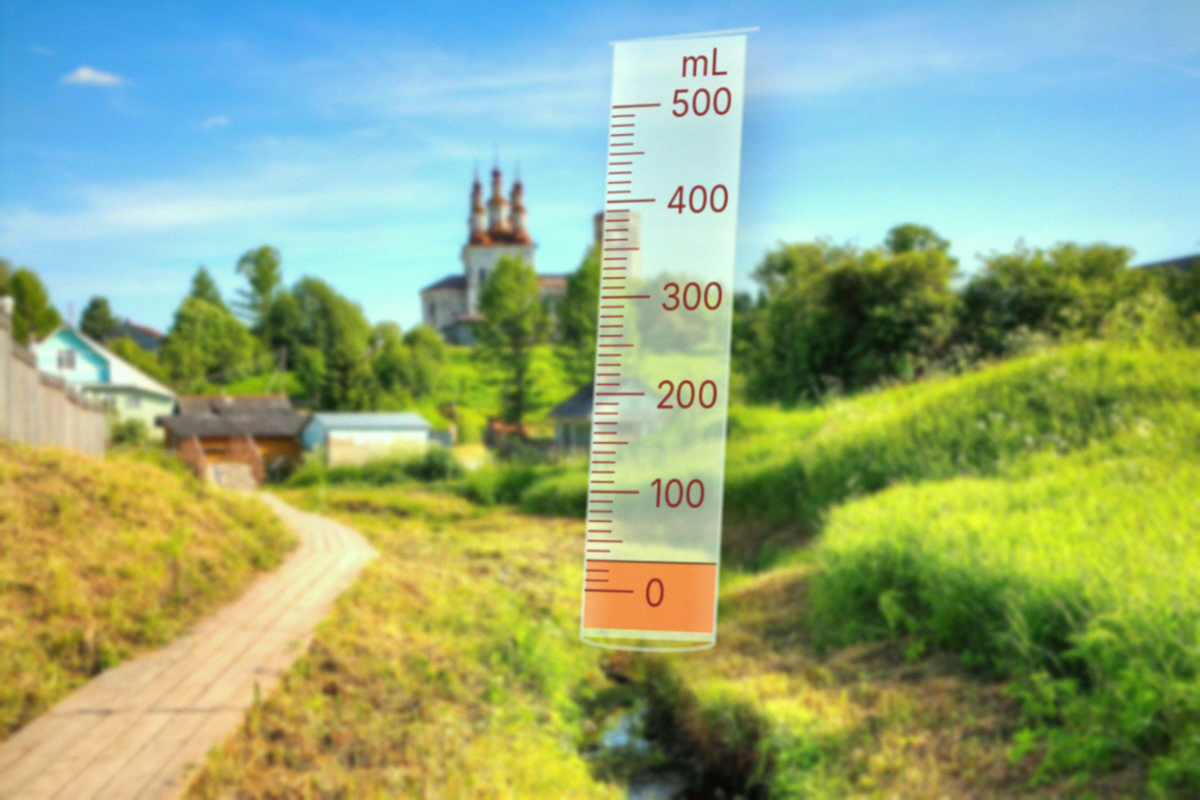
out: 30
